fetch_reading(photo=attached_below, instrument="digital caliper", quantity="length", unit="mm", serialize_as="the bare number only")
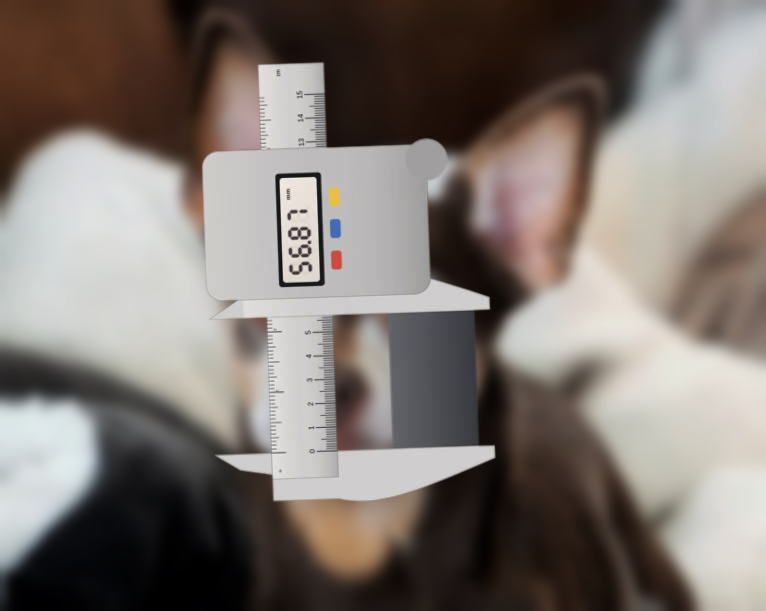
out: 56.87
